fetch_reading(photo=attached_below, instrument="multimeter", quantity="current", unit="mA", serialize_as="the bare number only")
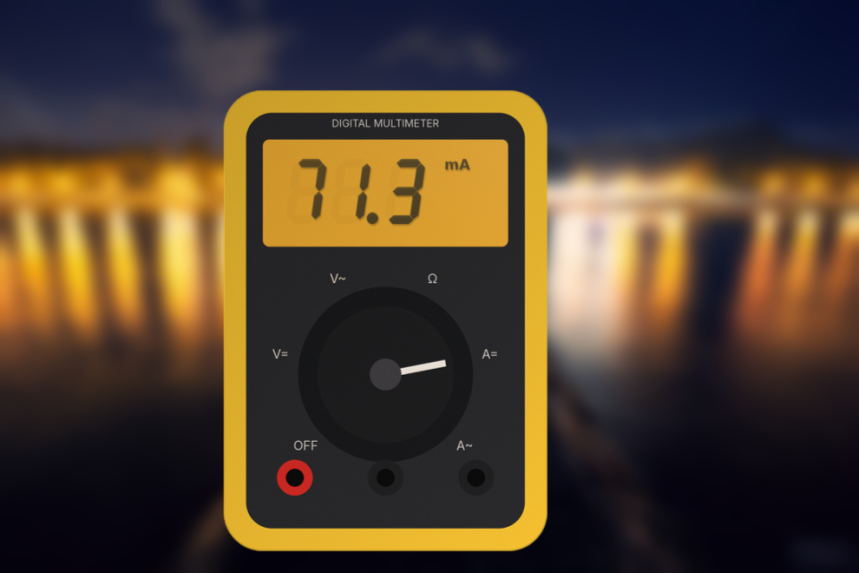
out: 71.3
